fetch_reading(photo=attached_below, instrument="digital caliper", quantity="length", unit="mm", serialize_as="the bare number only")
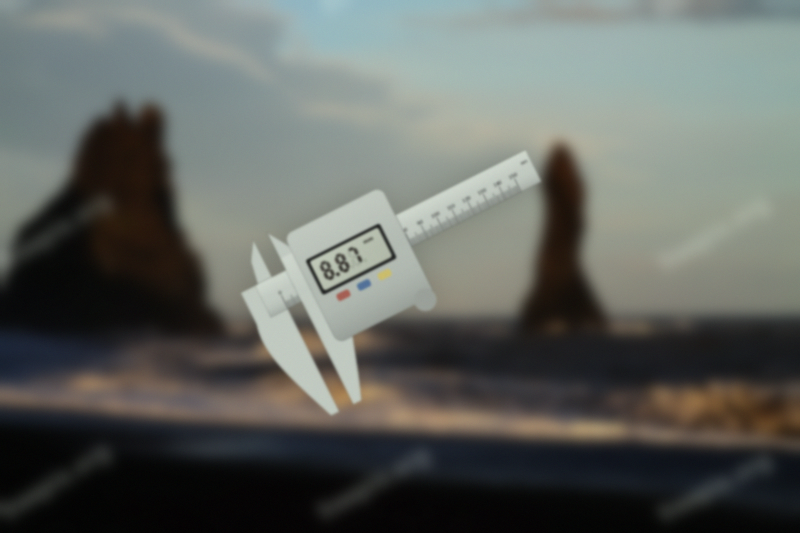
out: 8.87
